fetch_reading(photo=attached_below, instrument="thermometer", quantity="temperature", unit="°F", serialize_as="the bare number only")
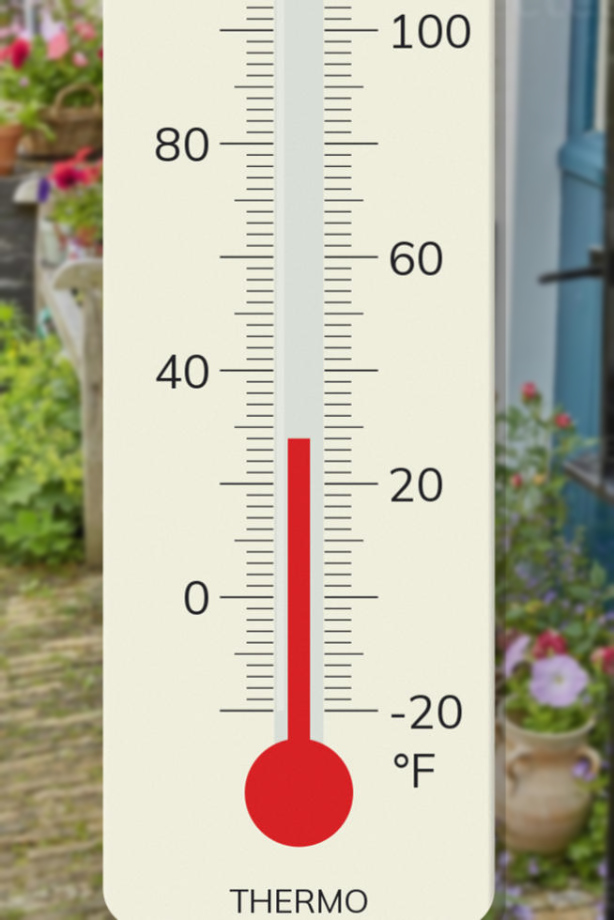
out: 28
